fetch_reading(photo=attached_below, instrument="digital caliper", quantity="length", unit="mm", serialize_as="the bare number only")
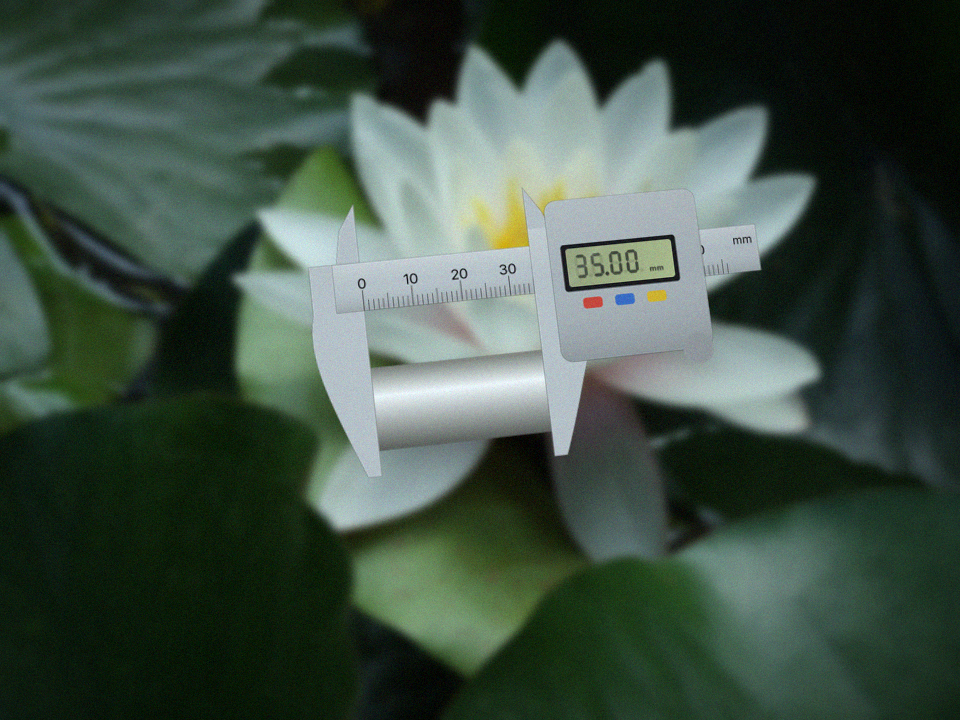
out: 35.00
